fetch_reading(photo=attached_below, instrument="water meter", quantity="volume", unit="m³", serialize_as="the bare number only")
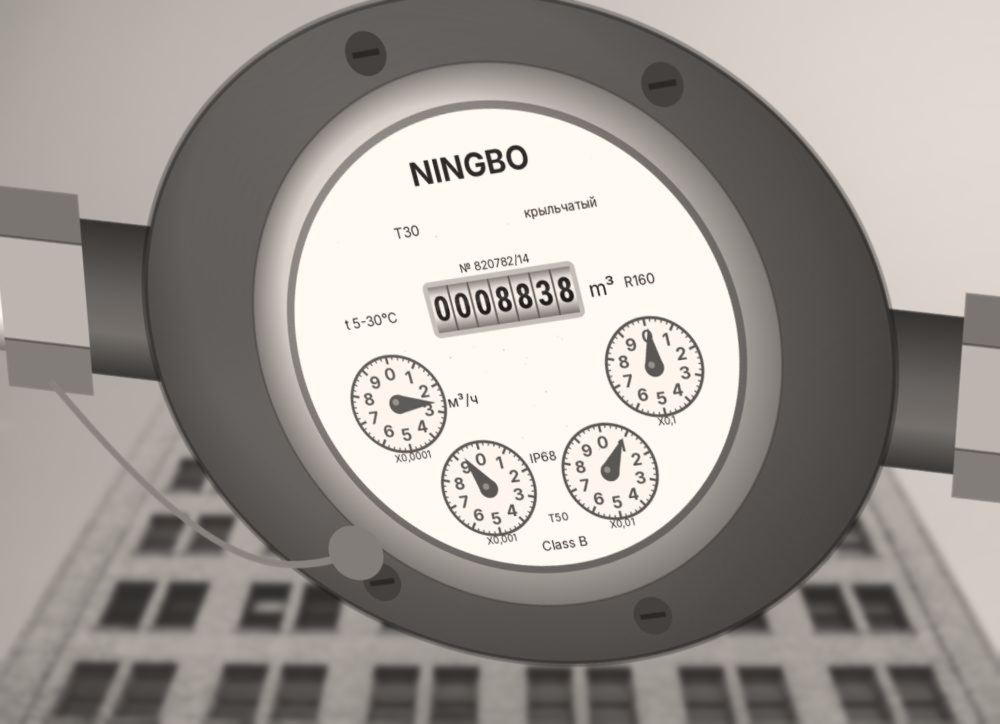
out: 8838.0092
